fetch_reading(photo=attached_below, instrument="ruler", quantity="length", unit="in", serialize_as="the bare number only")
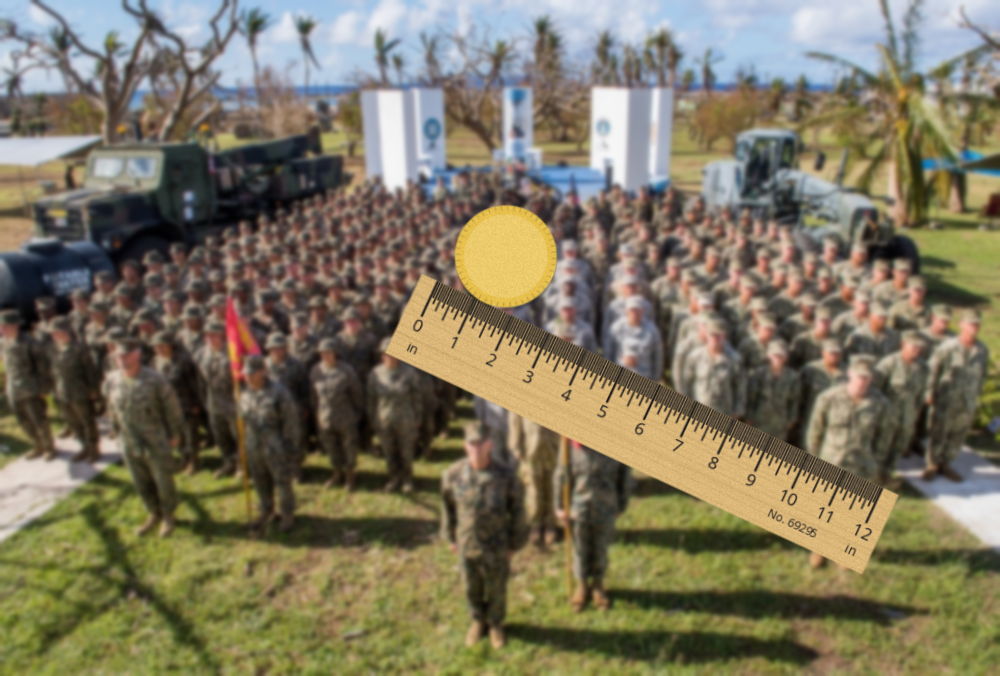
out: 2.5
